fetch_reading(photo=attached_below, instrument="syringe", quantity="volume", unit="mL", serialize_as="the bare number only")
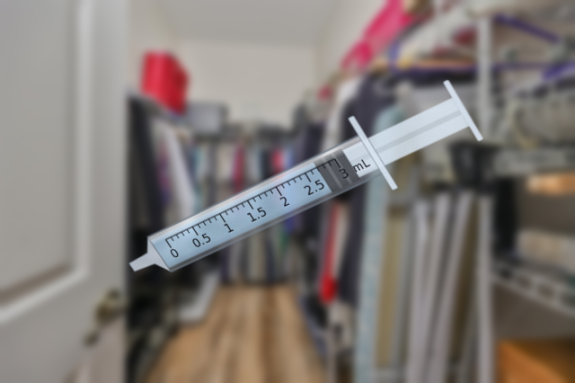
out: 2.7
